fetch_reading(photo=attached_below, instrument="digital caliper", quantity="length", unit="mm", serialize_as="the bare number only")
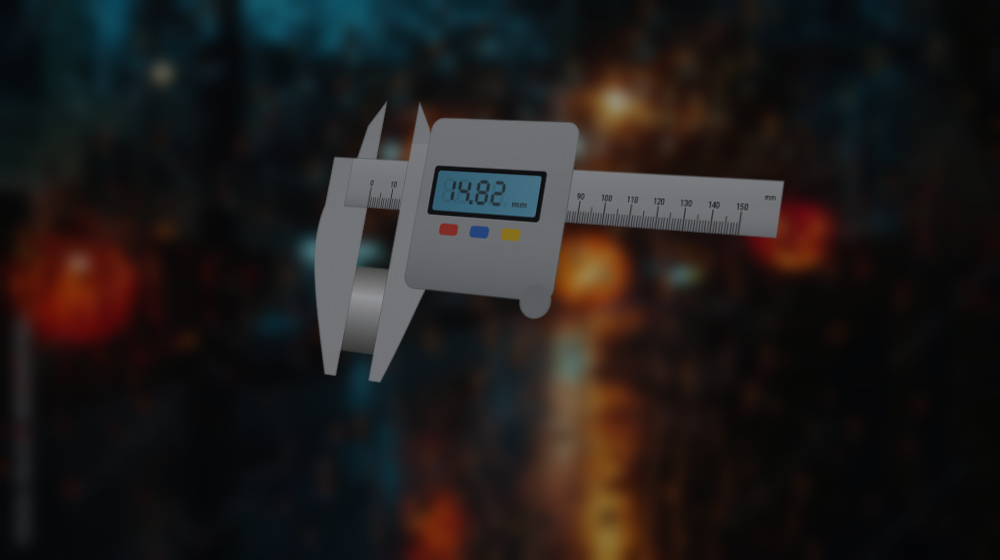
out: 14.82
